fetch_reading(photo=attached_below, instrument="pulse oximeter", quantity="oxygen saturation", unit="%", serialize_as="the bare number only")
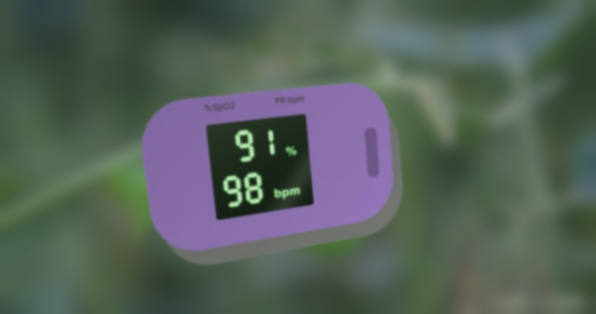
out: 91
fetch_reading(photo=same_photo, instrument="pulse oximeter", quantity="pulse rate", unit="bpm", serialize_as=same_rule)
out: 98
